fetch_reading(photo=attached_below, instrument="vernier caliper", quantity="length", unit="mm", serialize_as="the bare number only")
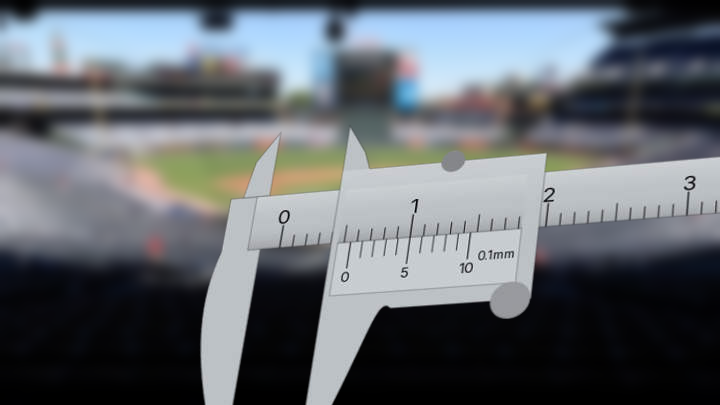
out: 5.5
